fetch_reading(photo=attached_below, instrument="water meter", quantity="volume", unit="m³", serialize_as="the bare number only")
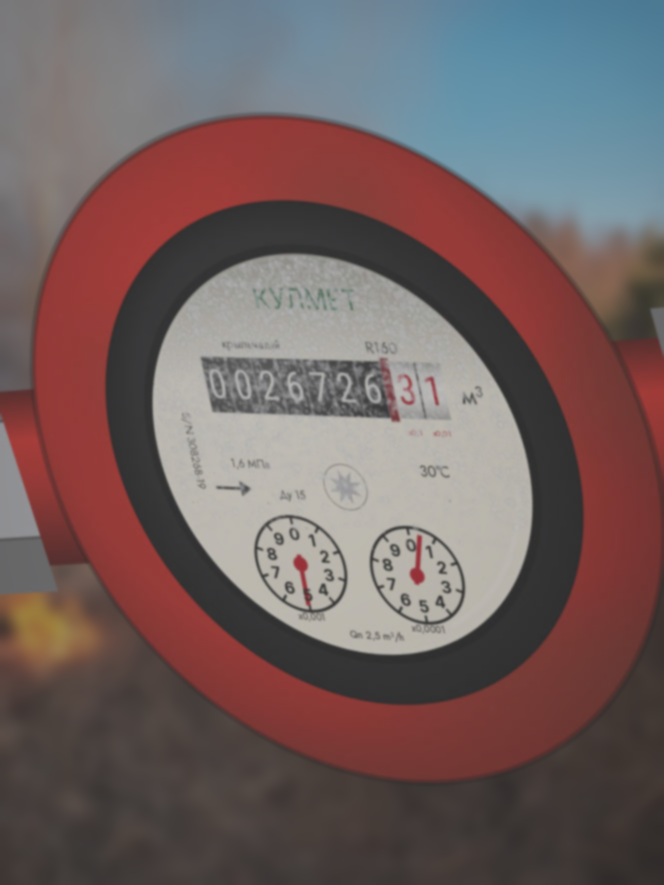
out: 26726.3150
